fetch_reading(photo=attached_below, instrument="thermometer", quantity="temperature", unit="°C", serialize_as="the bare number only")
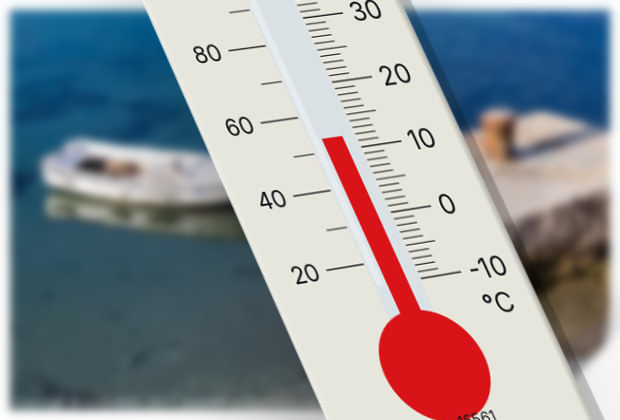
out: 12
